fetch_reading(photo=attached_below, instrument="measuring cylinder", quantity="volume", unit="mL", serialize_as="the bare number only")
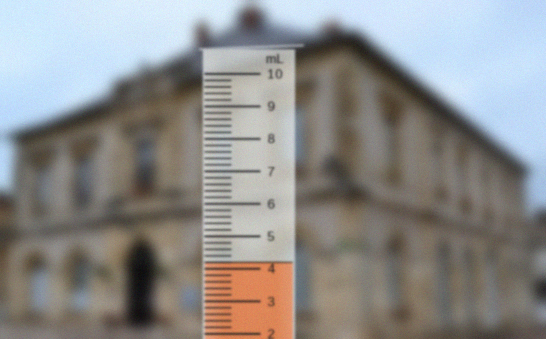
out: 4.2
